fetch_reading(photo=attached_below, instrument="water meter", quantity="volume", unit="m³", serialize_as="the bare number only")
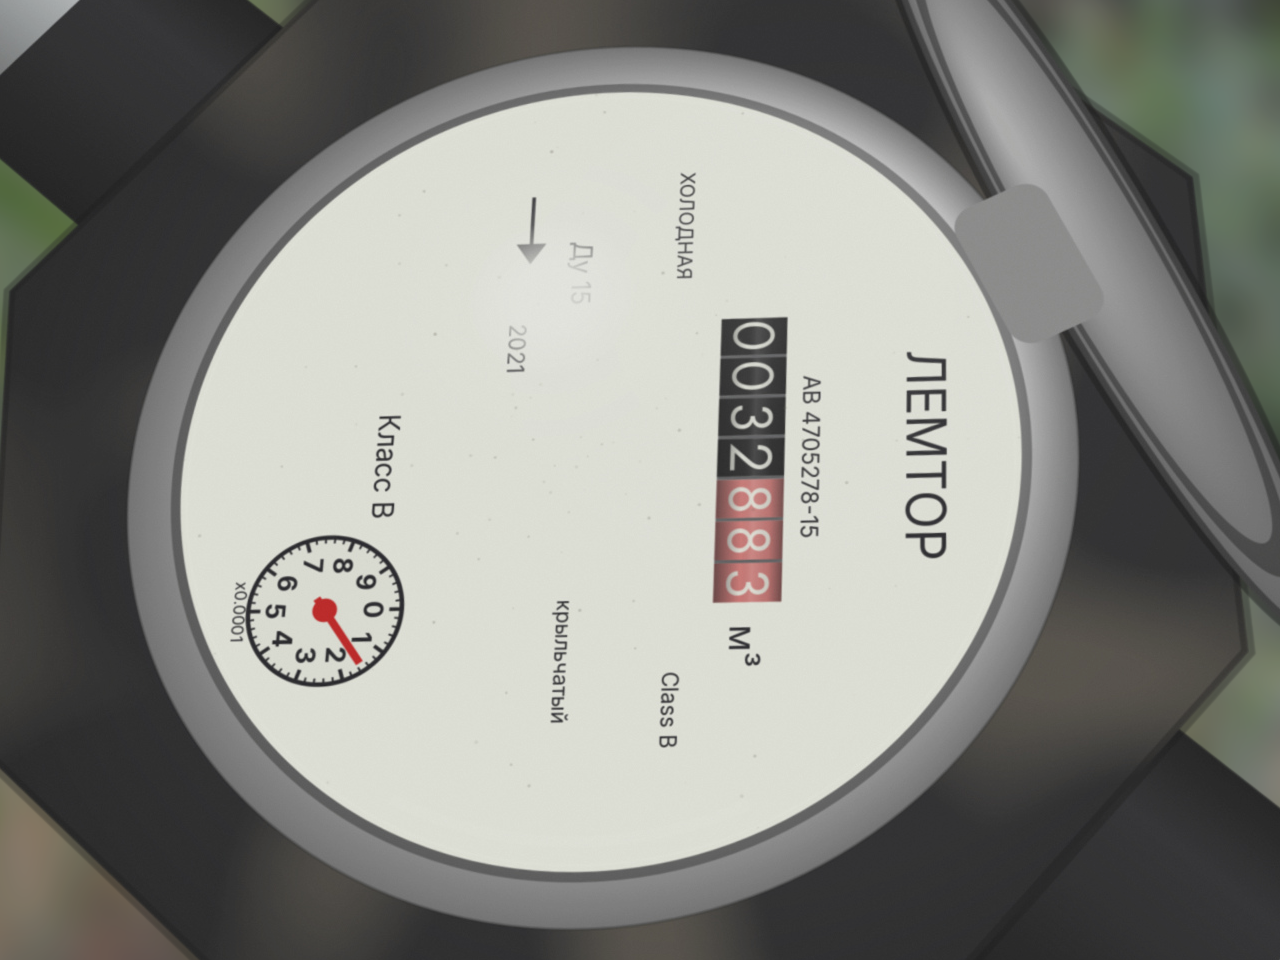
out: 32.8831
